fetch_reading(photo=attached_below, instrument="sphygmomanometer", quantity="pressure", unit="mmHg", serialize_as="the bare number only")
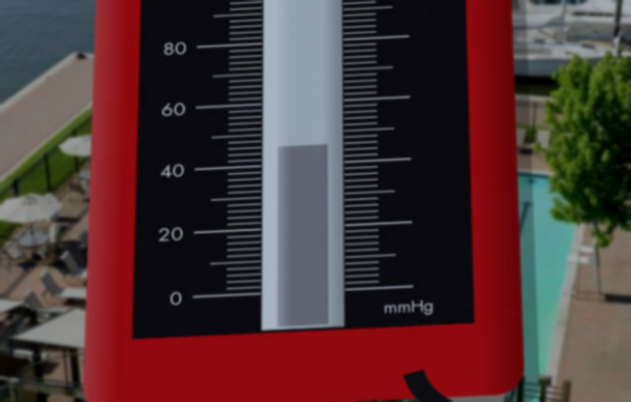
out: 46
